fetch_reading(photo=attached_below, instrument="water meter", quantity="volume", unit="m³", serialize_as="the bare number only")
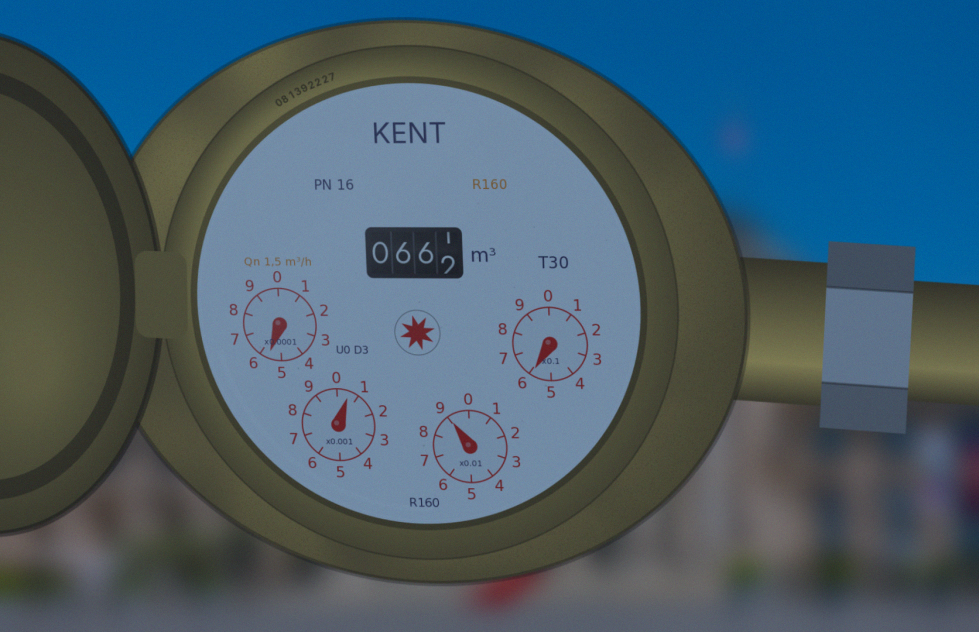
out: 661.5905
